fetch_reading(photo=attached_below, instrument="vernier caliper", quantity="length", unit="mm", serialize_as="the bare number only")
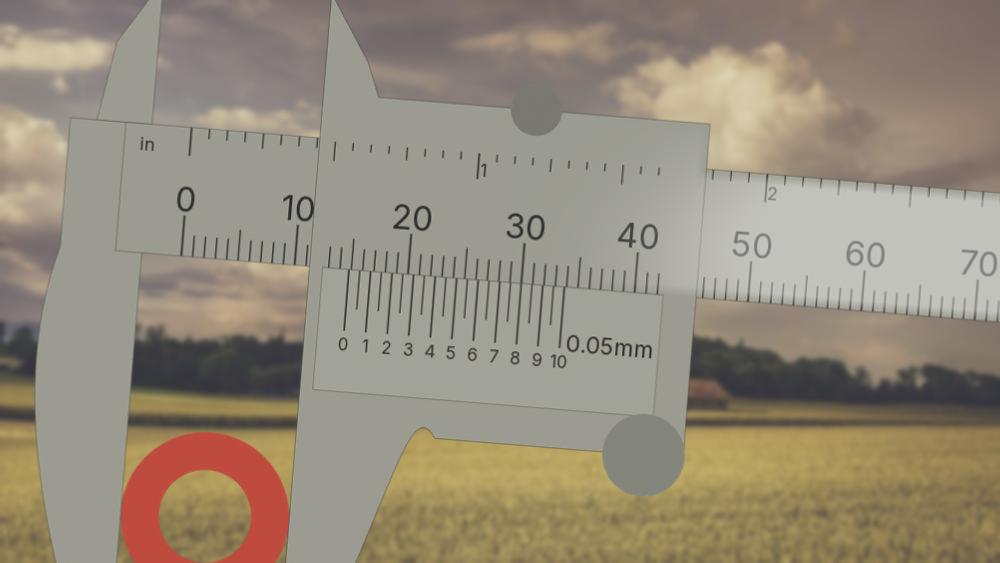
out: 14.8
